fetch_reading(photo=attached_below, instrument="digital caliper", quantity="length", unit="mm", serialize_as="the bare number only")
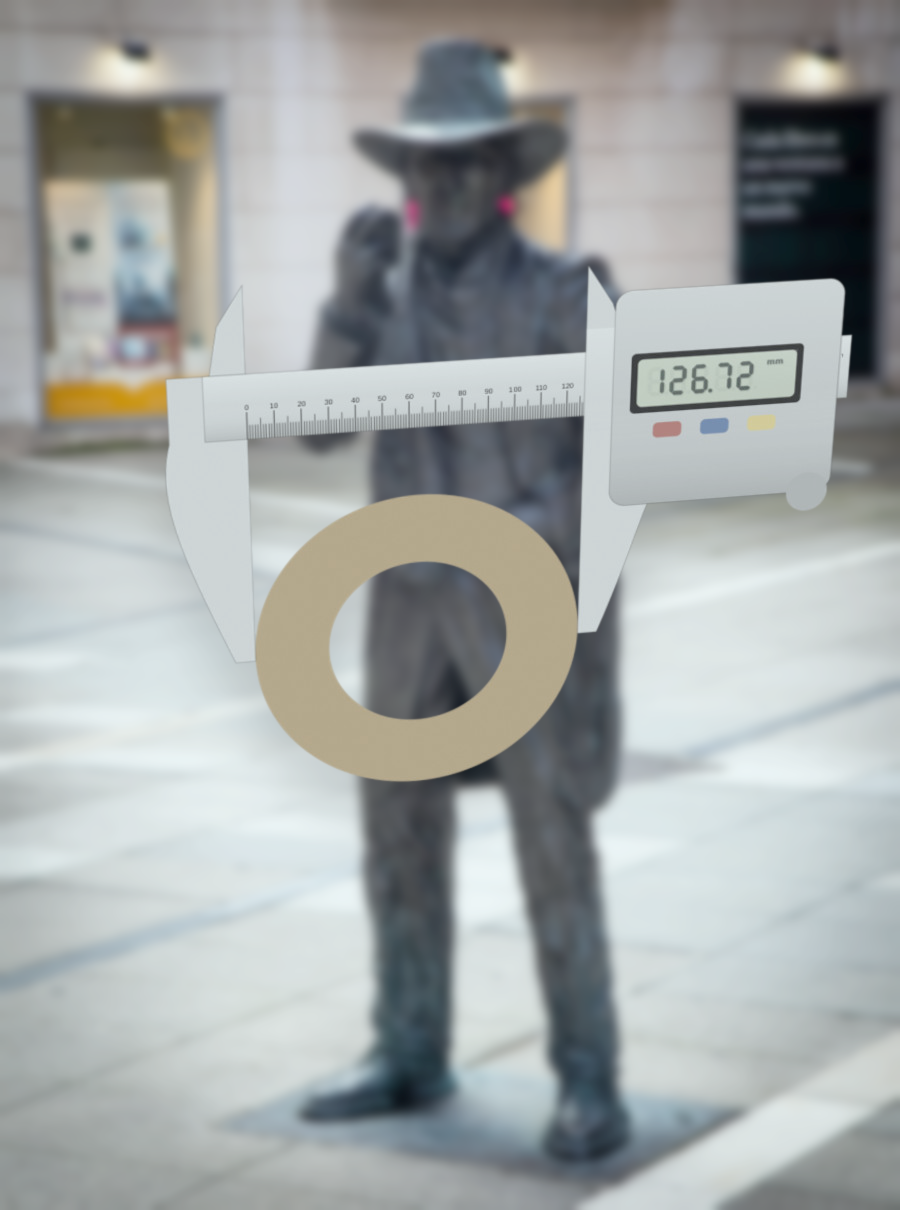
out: 126.72
